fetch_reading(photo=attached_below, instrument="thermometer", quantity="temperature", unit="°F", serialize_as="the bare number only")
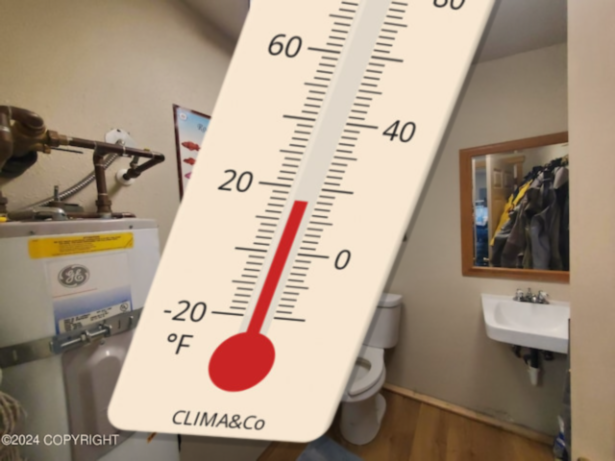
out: 16
